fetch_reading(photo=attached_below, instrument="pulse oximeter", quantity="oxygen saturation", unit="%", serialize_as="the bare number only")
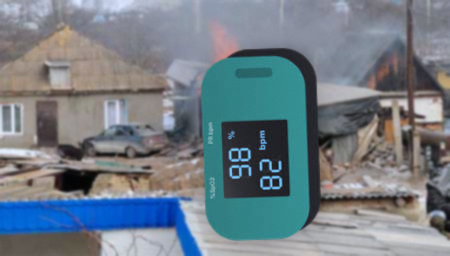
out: 98
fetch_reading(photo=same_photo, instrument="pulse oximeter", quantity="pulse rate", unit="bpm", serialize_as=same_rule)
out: 82
